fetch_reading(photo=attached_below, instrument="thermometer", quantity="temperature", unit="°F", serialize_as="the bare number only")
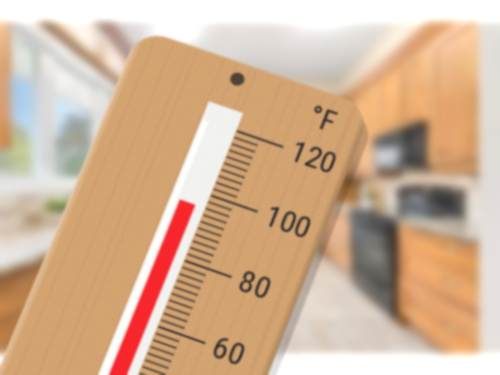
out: 96
